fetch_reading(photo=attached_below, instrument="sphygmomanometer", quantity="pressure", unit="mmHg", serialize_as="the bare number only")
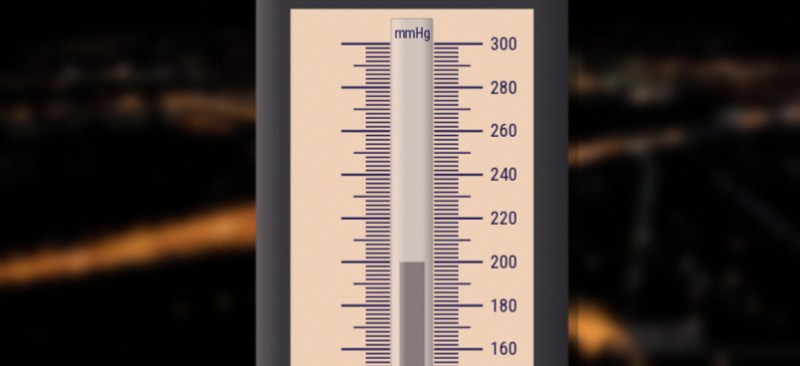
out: 200
